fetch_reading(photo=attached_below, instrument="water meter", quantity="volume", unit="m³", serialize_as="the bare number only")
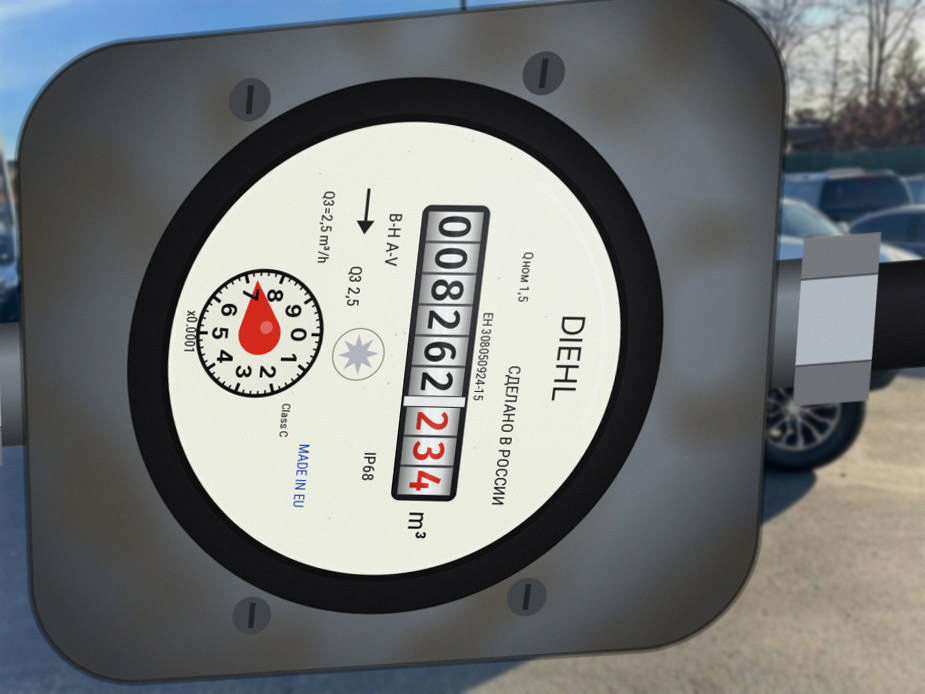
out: 8262.2347
